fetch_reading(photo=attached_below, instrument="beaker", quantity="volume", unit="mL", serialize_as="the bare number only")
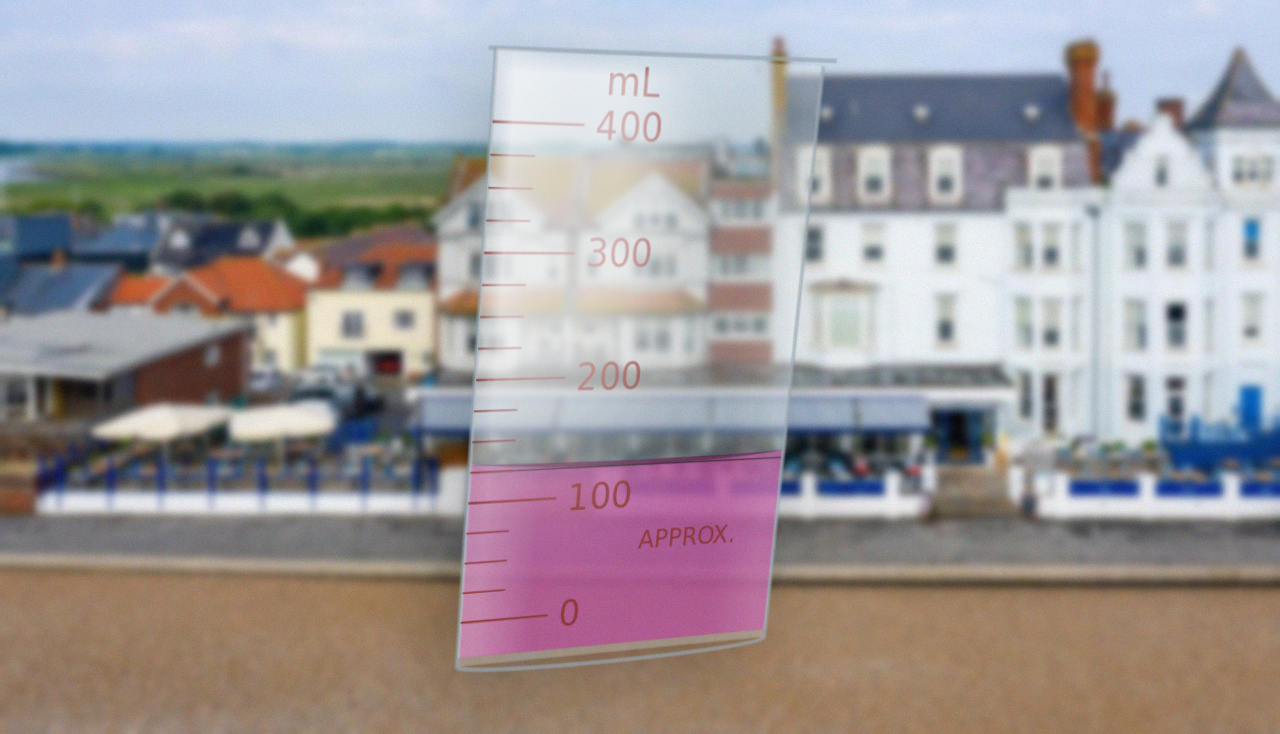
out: 125
